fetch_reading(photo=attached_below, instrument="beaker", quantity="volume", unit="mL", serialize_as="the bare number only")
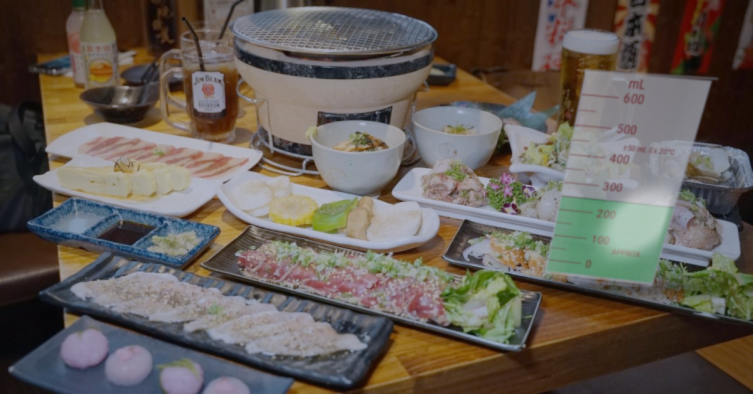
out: 250
